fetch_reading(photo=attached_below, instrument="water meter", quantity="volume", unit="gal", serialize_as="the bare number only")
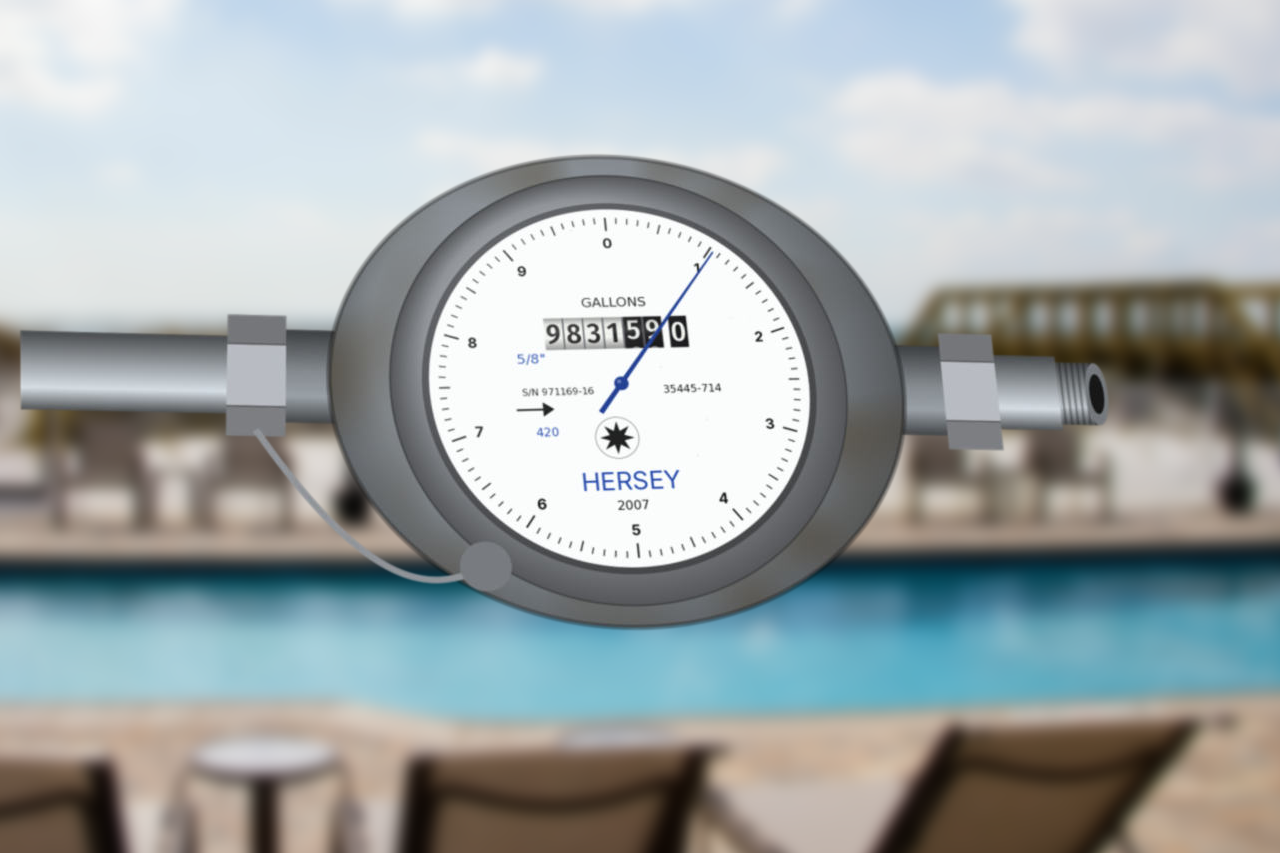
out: 9831591.0
